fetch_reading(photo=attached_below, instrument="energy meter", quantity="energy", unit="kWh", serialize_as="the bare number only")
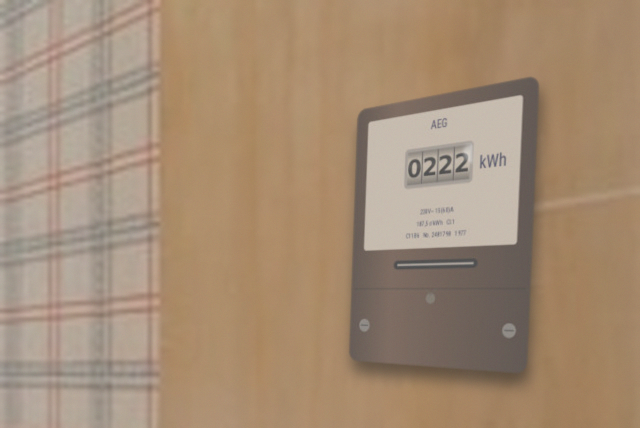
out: 222
